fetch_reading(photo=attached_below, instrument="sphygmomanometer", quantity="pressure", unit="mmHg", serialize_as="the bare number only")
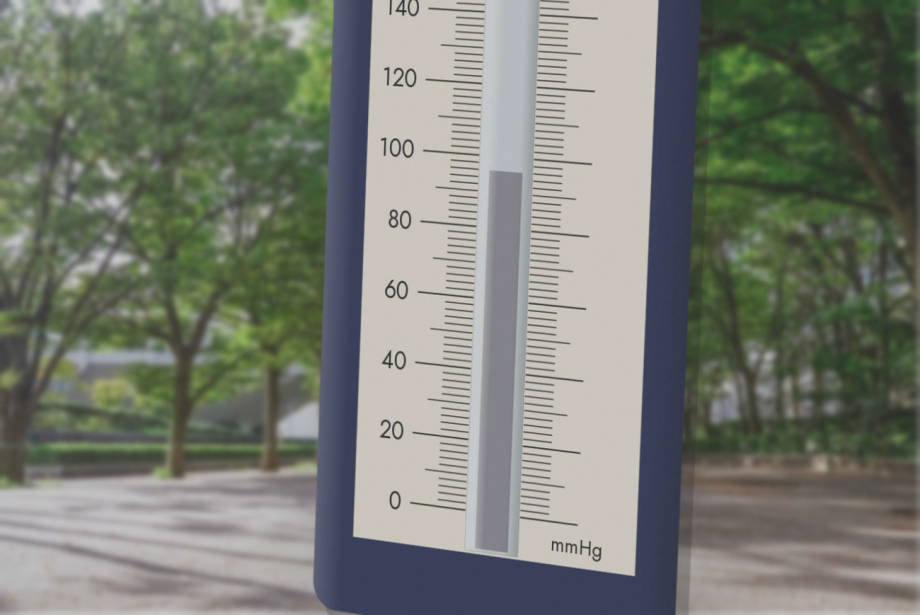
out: 96
